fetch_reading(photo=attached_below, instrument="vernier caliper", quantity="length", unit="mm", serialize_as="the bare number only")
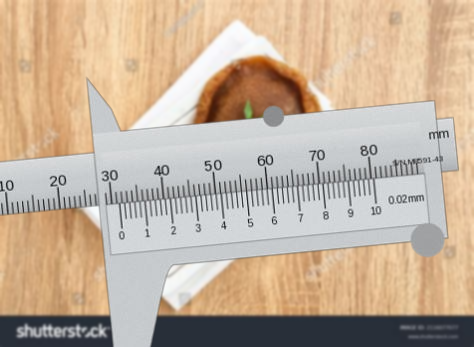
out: 31.5
